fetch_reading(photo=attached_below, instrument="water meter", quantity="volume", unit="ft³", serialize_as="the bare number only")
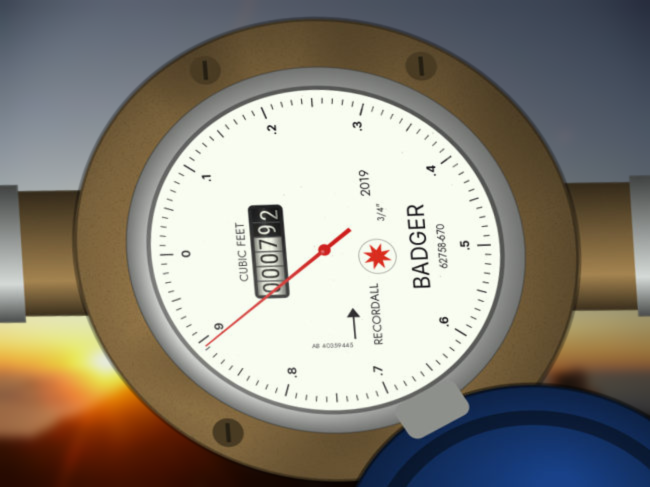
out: 791.89
